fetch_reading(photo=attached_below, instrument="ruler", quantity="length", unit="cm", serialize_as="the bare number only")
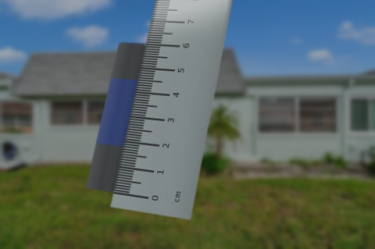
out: 6
